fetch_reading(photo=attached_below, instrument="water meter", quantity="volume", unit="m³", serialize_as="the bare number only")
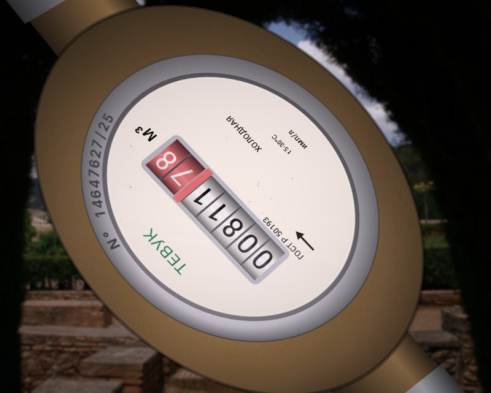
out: 811.78
